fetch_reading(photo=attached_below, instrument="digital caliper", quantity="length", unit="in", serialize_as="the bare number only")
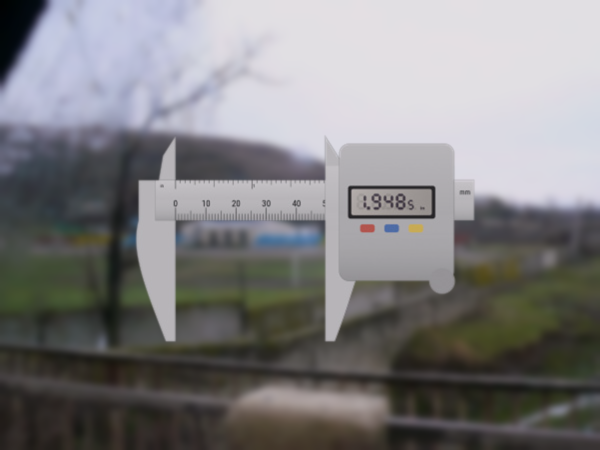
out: 1.9485
